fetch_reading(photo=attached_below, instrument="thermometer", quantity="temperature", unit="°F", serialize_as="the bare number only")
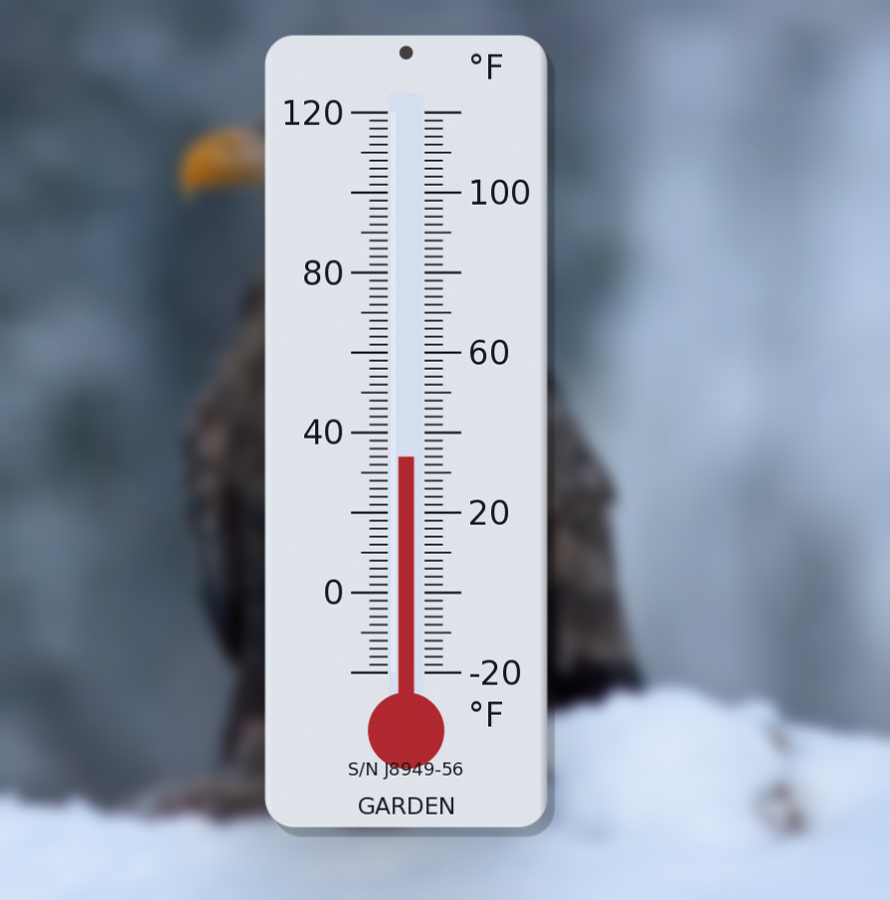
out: 34
